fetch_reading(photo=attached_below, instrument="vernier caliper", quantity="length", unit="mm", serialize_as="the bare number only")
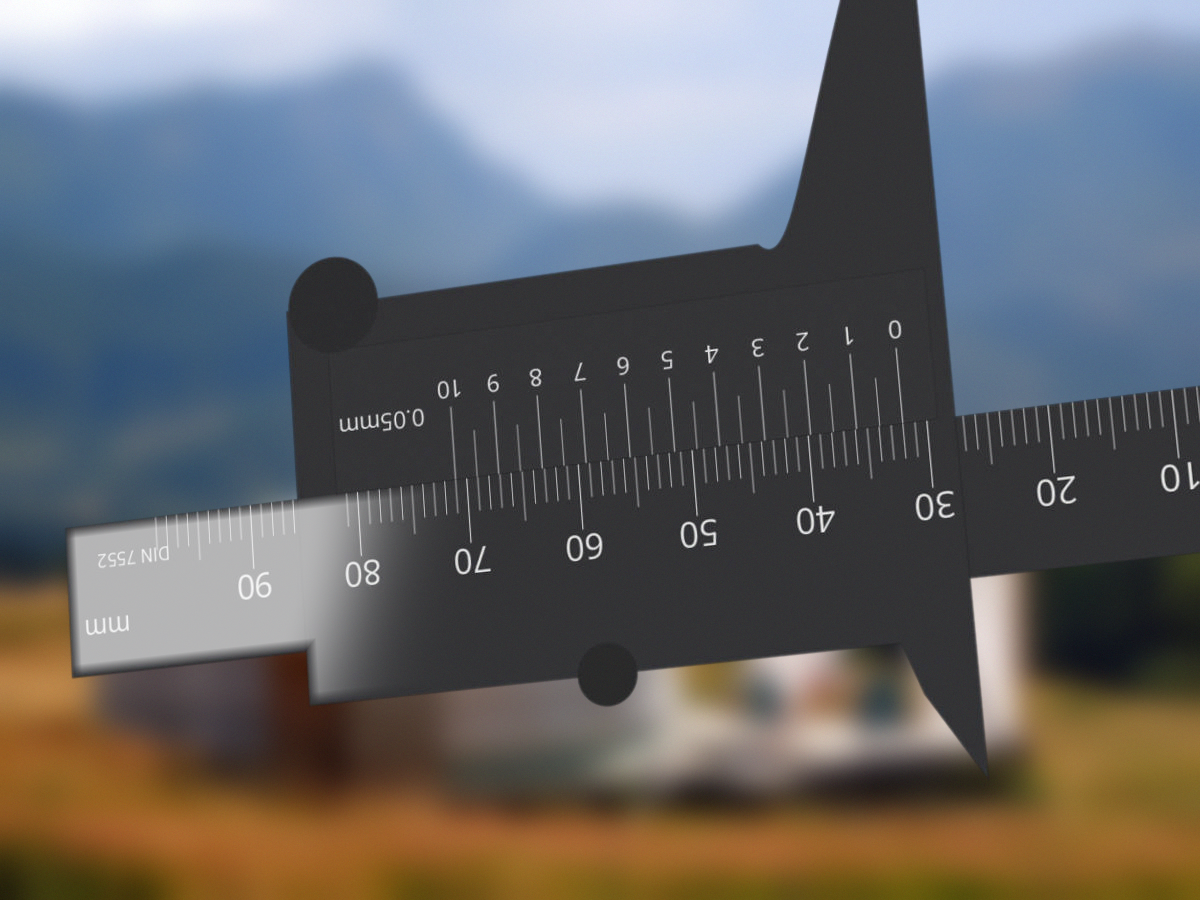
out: 32.0
